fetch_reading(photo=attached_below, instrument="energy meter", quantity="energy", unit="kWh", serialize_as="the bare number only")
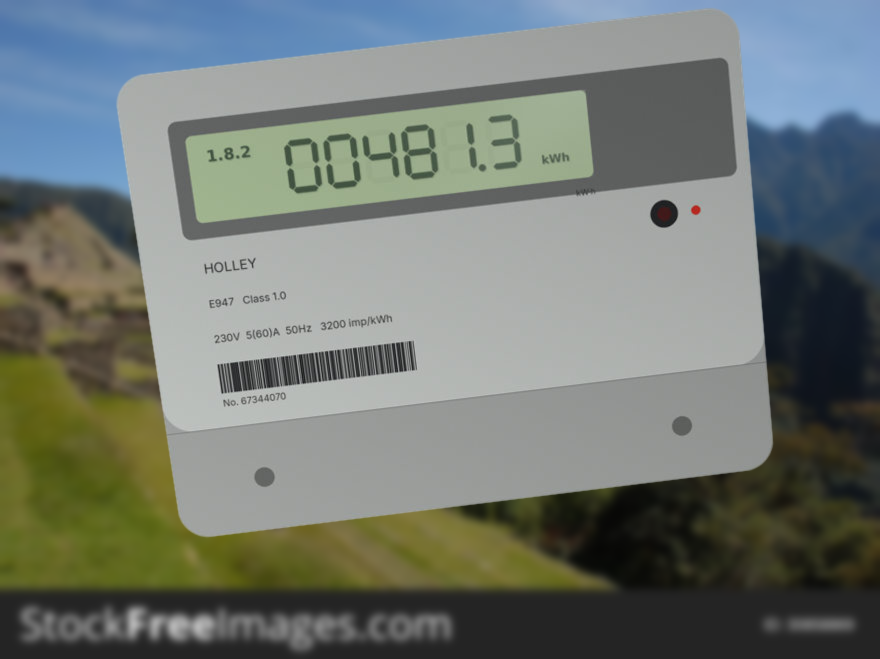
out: 481.3
